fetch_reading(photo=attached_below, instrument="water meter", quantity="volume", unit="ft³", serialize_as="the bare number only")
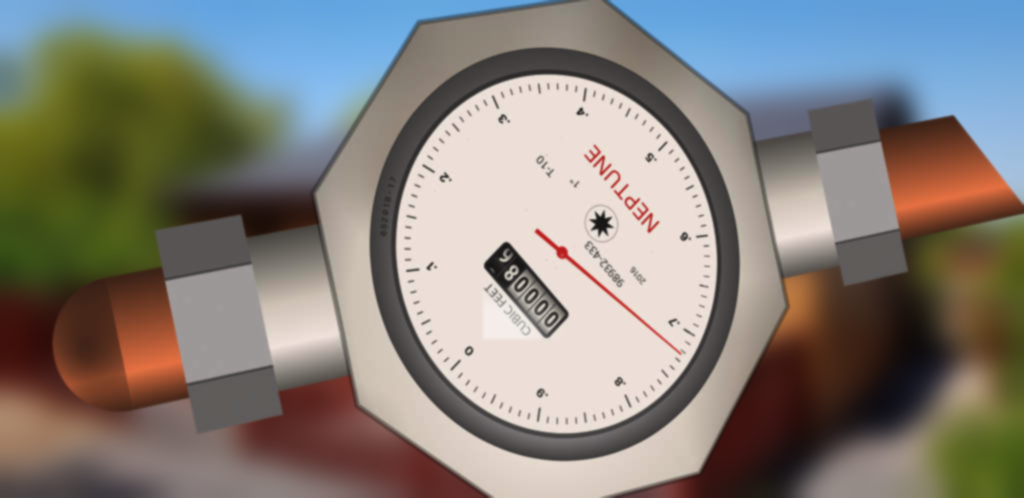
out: 85.72
